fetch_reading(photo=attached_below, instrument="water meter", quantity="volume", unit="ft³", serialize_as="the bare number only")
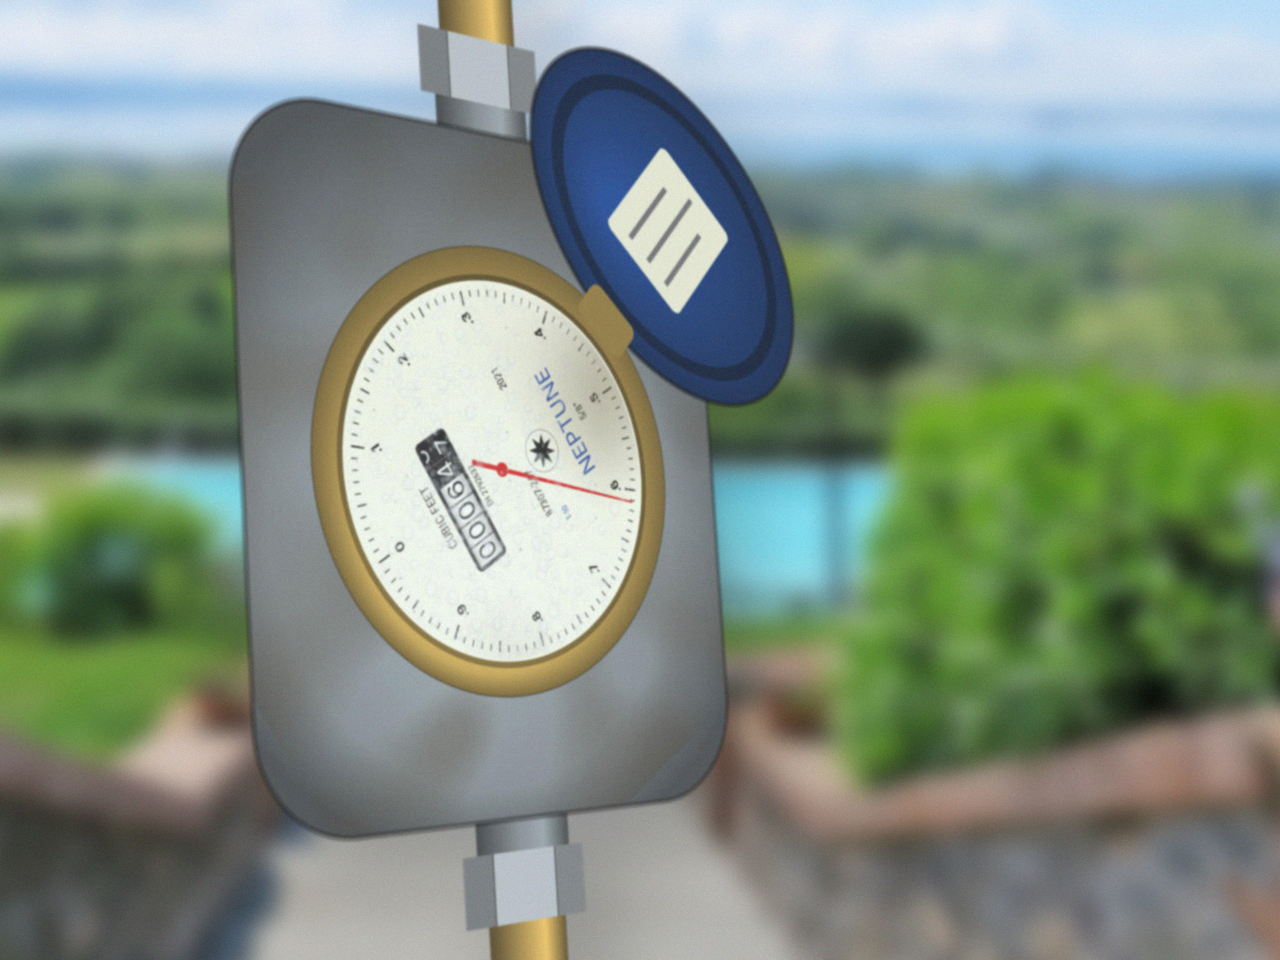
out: 646.61
